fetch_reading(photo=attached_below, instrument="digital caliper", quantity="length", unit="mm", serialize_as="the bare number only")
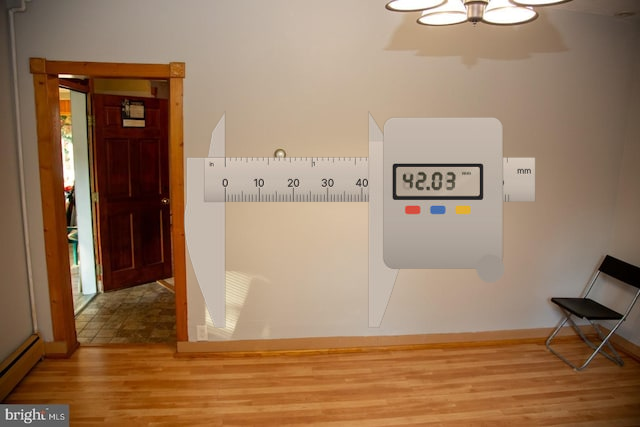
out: 42.03
